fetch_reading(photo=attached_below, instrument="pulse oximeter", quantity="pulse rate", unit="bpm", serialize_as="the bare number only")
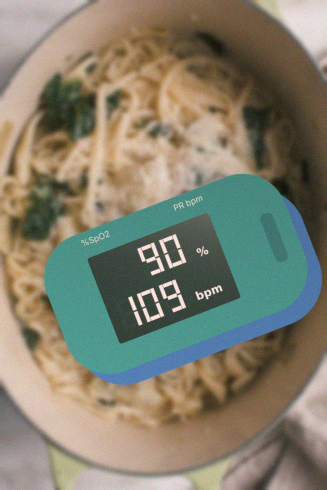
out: 109
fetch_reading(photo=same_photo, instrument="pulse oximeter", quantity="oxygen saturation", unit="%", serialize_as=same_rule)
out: 90
